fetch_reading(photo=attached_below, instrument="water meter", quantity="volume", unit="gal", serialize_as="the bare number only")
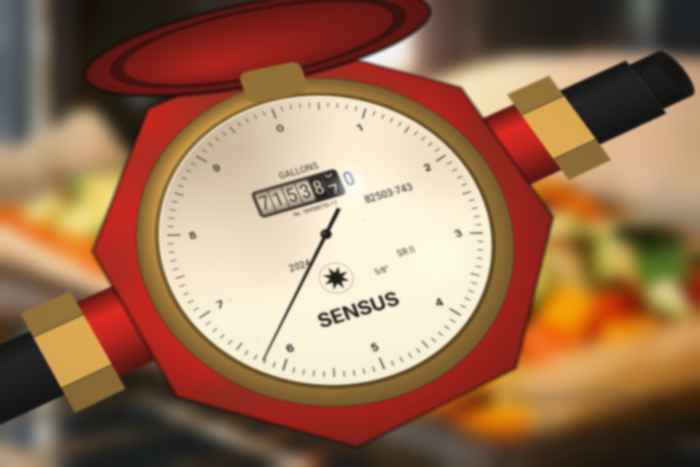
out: 7153866.2
